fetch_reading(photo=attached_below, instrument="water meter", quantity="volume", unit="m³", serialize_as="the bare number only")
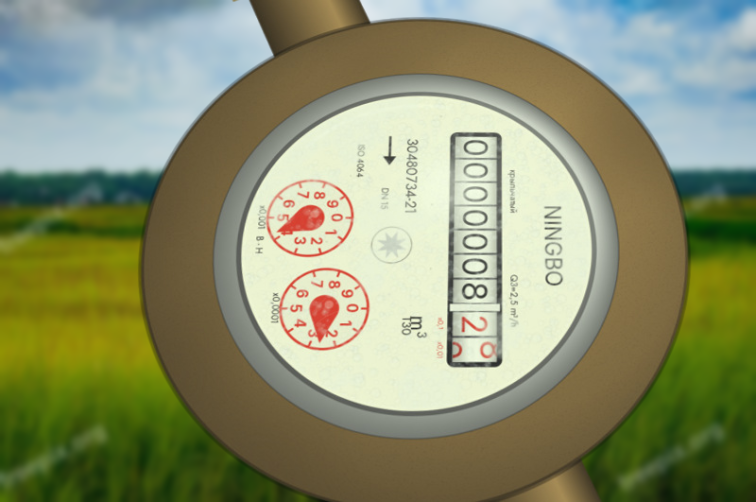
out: 8.2842
